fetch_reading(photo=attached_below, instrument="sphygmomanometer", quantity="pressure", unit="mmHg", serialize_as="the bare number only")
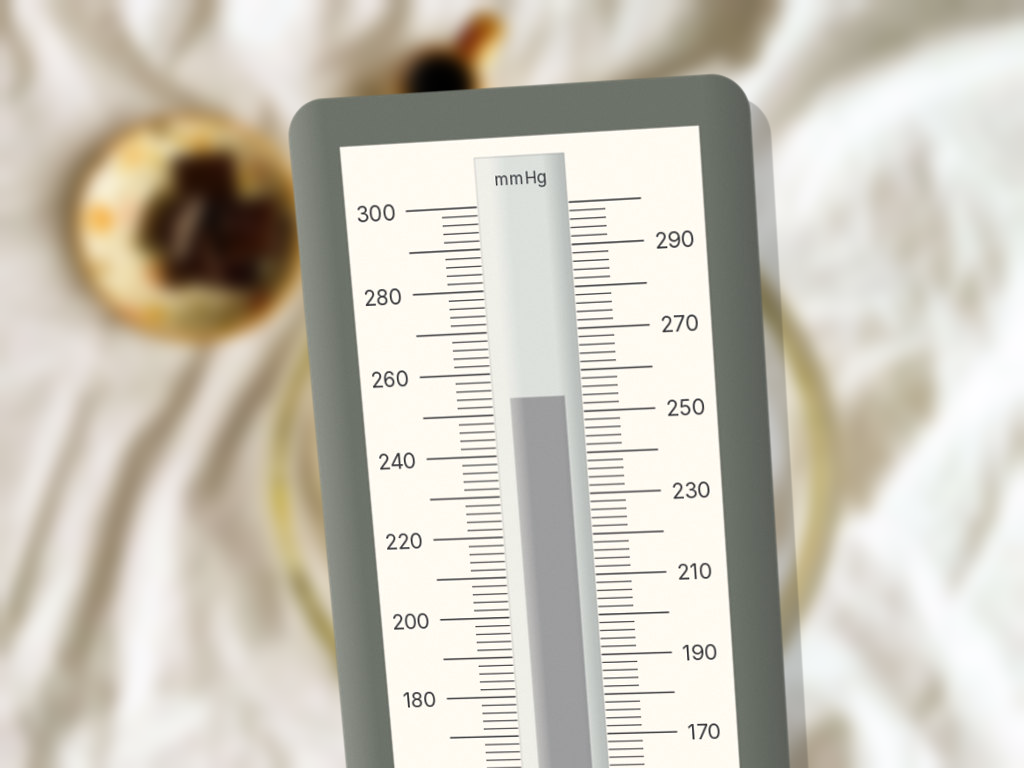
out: 254
